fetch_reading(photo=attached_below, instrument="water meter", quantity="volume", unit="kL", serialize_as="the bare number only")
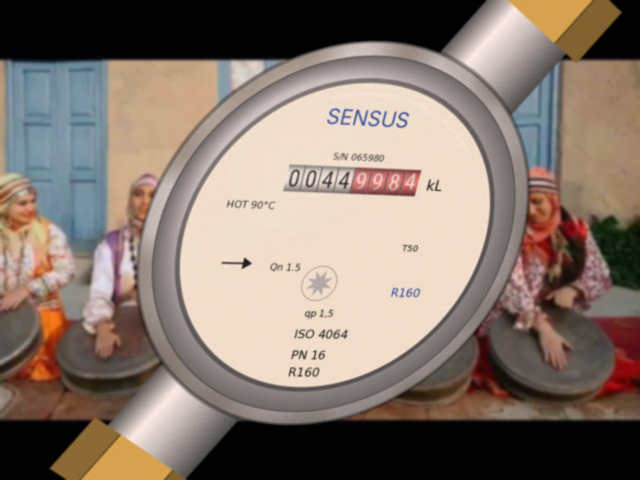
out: 44.9984
